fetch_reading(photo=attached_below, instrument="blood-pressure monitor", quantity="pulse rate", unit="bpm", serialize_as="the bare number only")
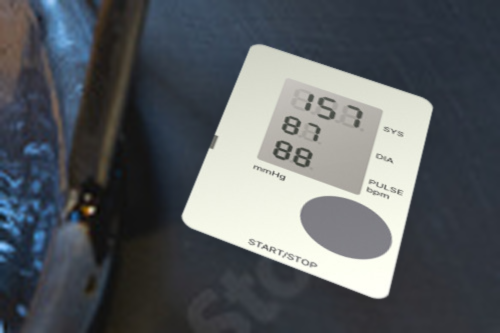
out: 88
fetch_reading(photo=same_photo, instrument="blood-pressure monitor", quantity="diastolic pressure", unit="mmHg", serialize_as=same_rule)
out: 87
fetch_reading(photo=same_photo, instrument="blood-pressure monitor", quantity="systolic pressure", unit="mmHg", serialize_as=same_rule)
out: 157
